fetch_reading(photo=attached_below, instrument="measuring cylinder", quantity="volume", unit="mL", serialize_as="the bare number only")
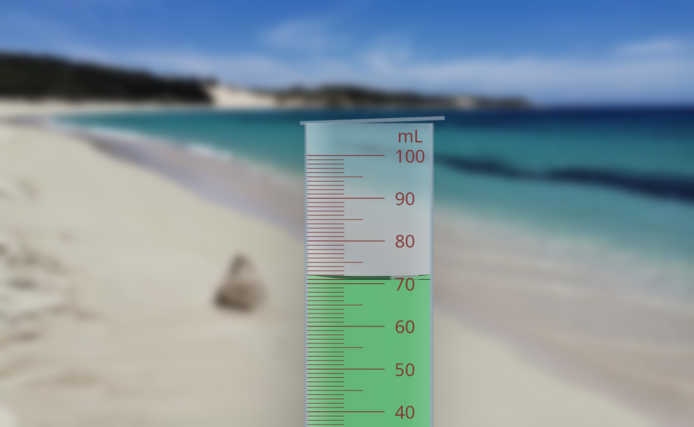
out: 71
